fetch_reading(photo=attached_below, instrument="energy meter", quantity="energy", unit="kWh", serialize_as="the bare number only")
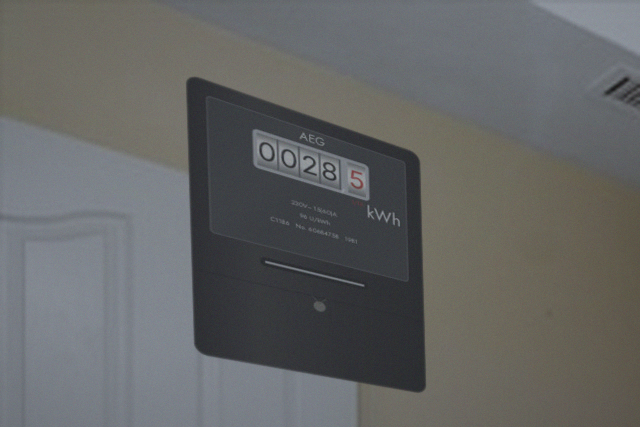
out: 28.5
